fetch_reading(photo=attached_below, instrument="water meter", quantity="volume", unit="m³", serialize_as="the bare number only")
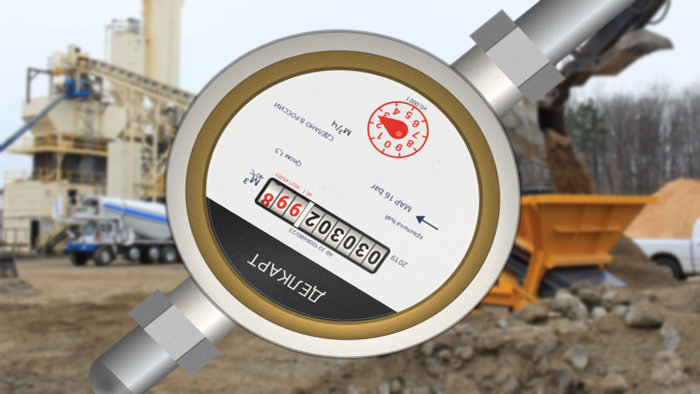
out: 30302.9982
